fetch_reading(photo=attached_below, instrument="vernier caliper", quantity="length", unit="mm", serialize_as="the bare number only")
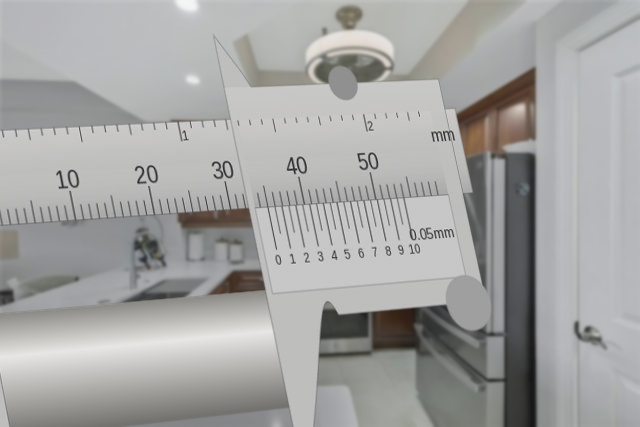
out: 35.0
